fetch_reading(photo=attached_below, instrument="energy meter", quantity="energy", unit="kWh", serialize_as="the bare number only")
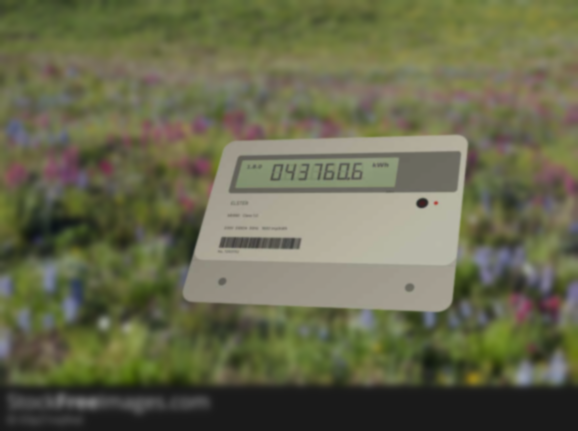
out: 43760.6
